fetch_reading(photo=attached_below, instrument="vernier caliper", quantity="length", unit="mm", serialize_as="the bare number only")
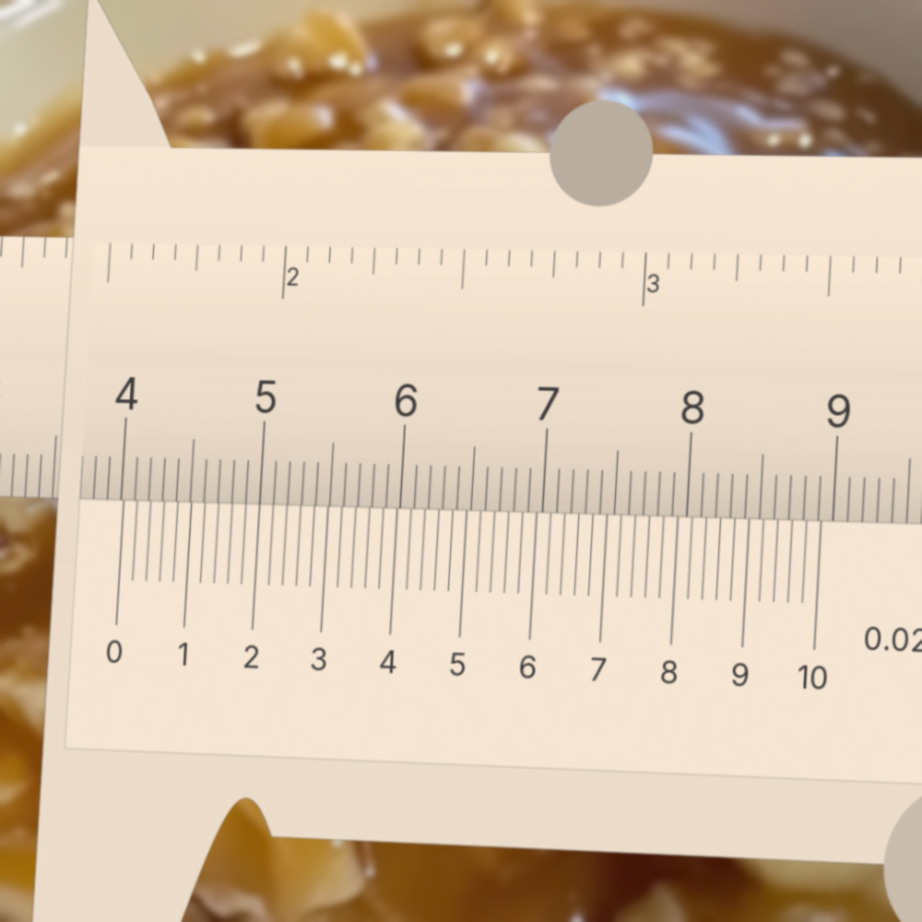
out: 40.2
